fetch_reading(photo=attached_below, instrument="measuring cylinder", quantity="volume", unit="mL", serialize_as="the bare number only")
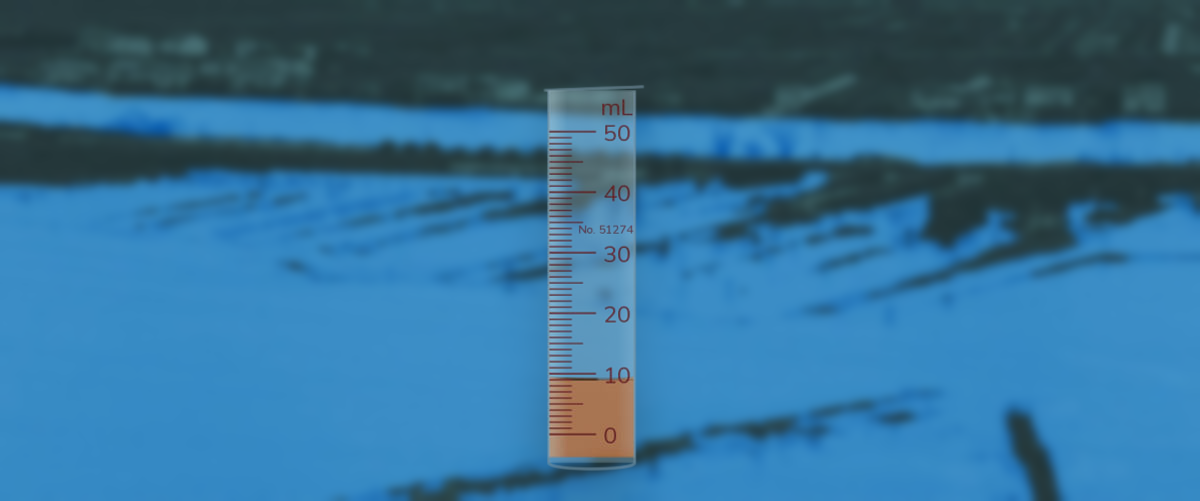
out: 9
